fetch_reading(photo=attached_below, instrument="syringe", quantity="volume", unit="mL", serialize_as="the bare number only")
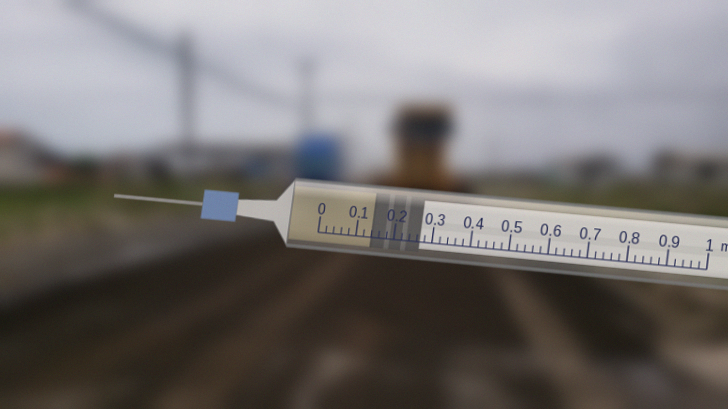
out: 0.14
